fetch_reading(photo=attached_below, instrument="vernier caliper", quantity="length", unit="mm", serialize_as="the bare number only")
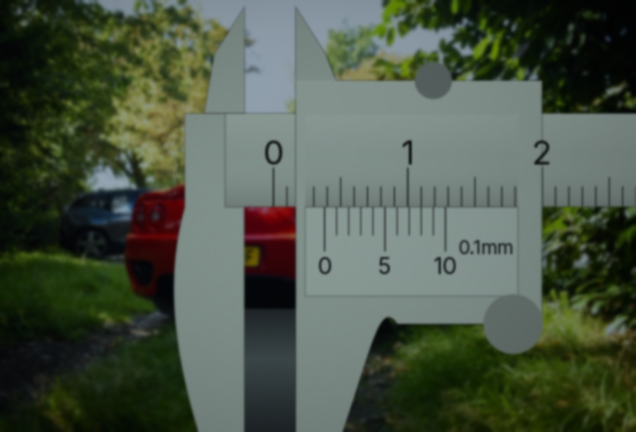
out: 3.8
